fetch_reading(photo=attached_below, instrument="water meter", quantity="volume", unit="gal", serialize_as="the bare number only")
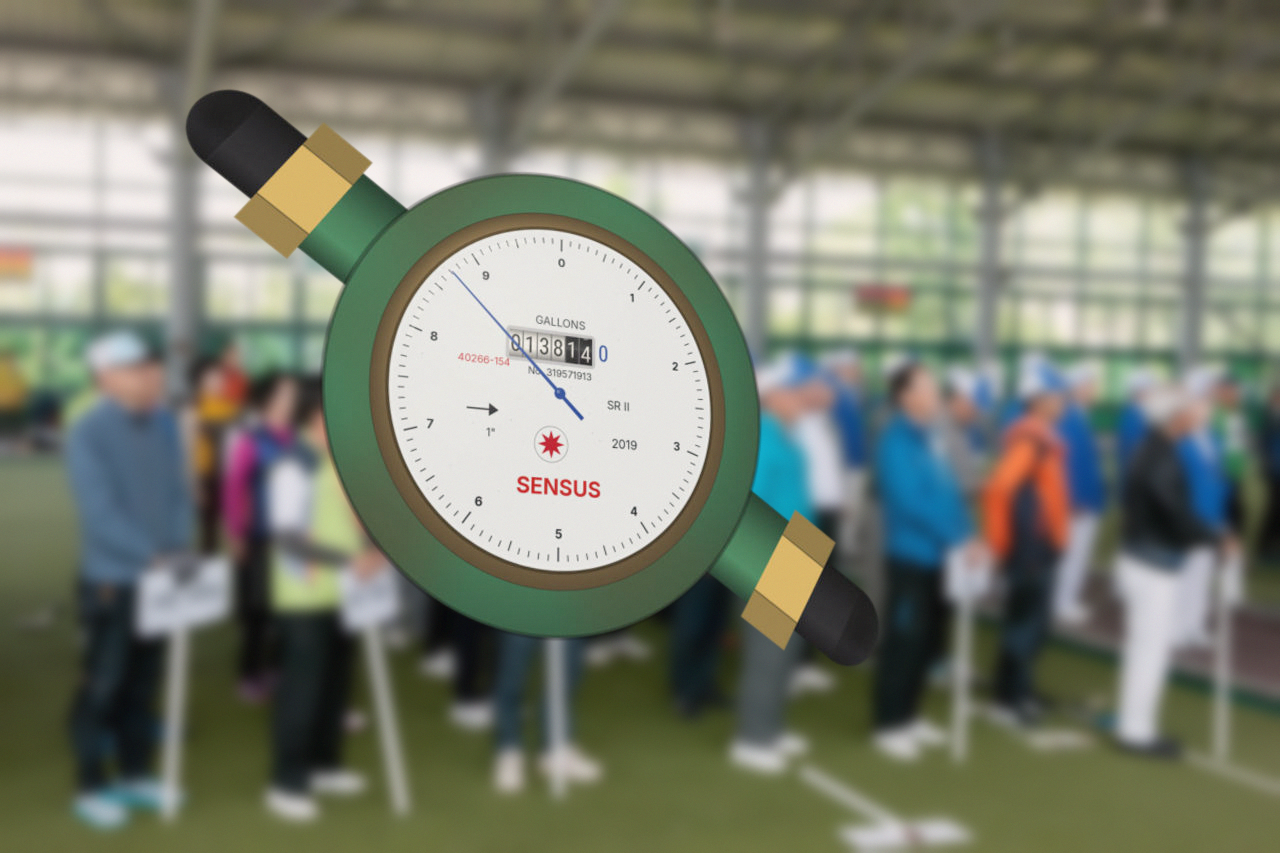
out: 138138.7
